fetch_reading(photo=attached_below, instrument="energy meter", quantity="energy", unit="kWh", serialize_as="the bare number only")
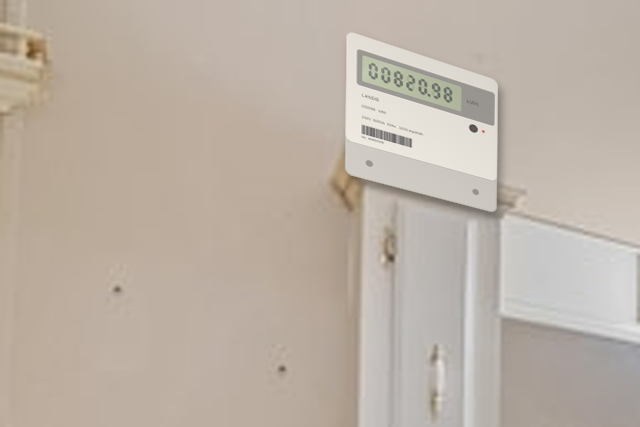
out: 820.98
